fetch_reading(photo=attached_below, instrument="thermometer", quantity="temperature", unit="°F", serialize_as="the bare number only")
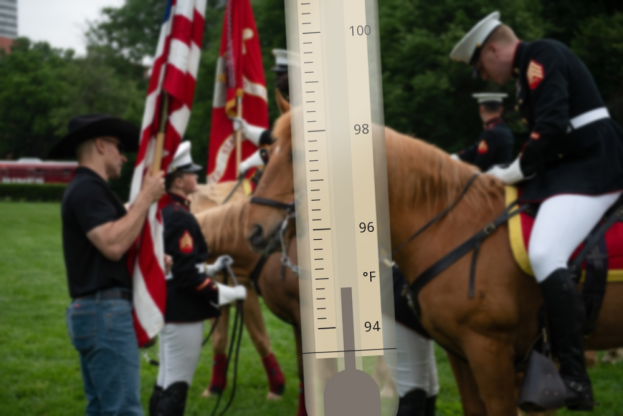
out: 94.8
